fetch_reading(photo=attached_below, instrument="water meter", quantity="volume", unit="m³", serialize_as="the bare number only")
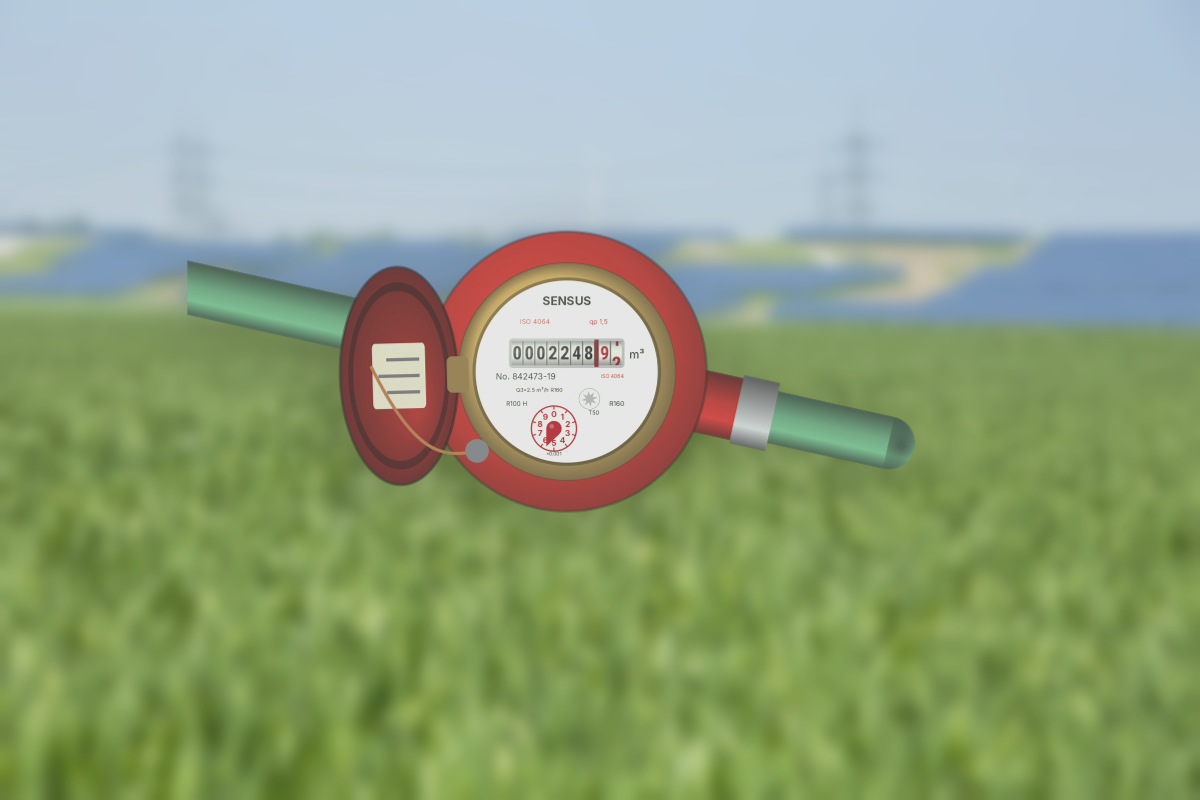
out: 2248.915
